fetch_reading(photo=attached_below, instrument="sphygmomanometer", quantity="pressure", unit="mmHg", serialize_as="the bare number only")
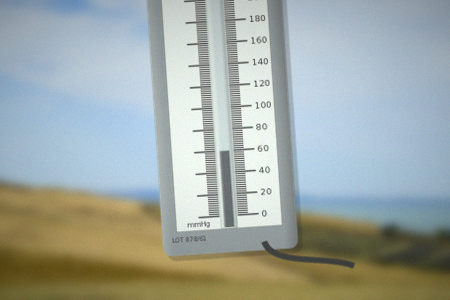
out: 60
